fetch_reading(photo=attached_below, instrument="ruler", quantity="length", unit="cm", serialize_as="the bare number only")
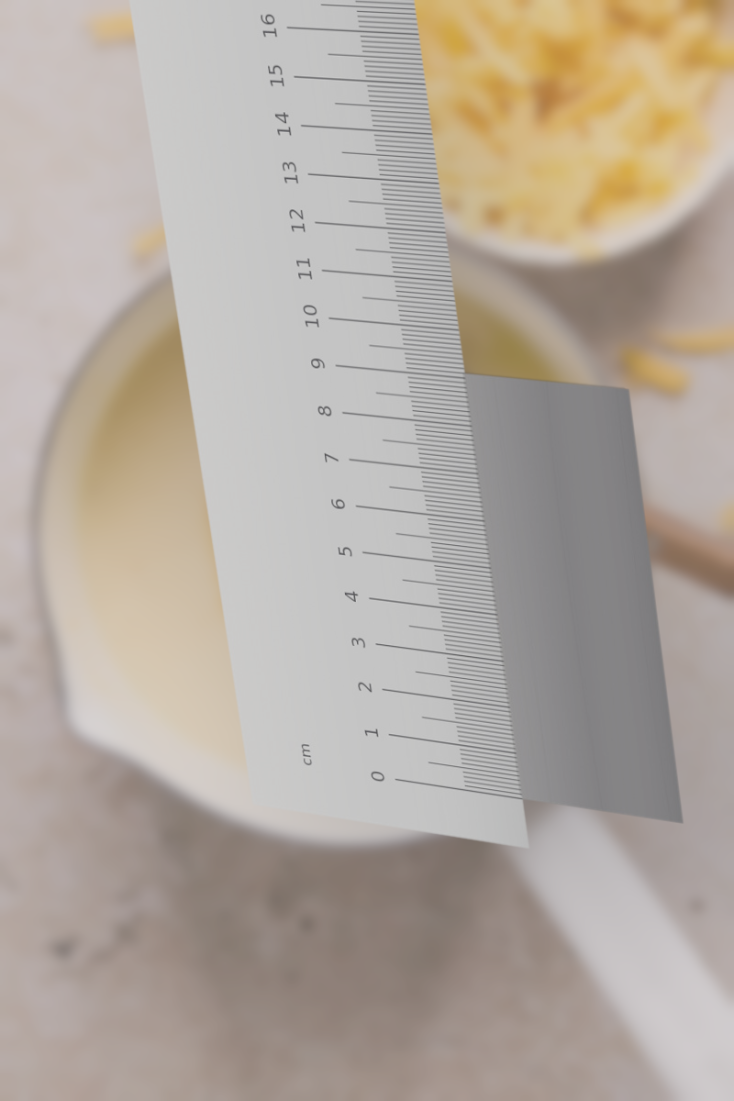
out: 9.1
